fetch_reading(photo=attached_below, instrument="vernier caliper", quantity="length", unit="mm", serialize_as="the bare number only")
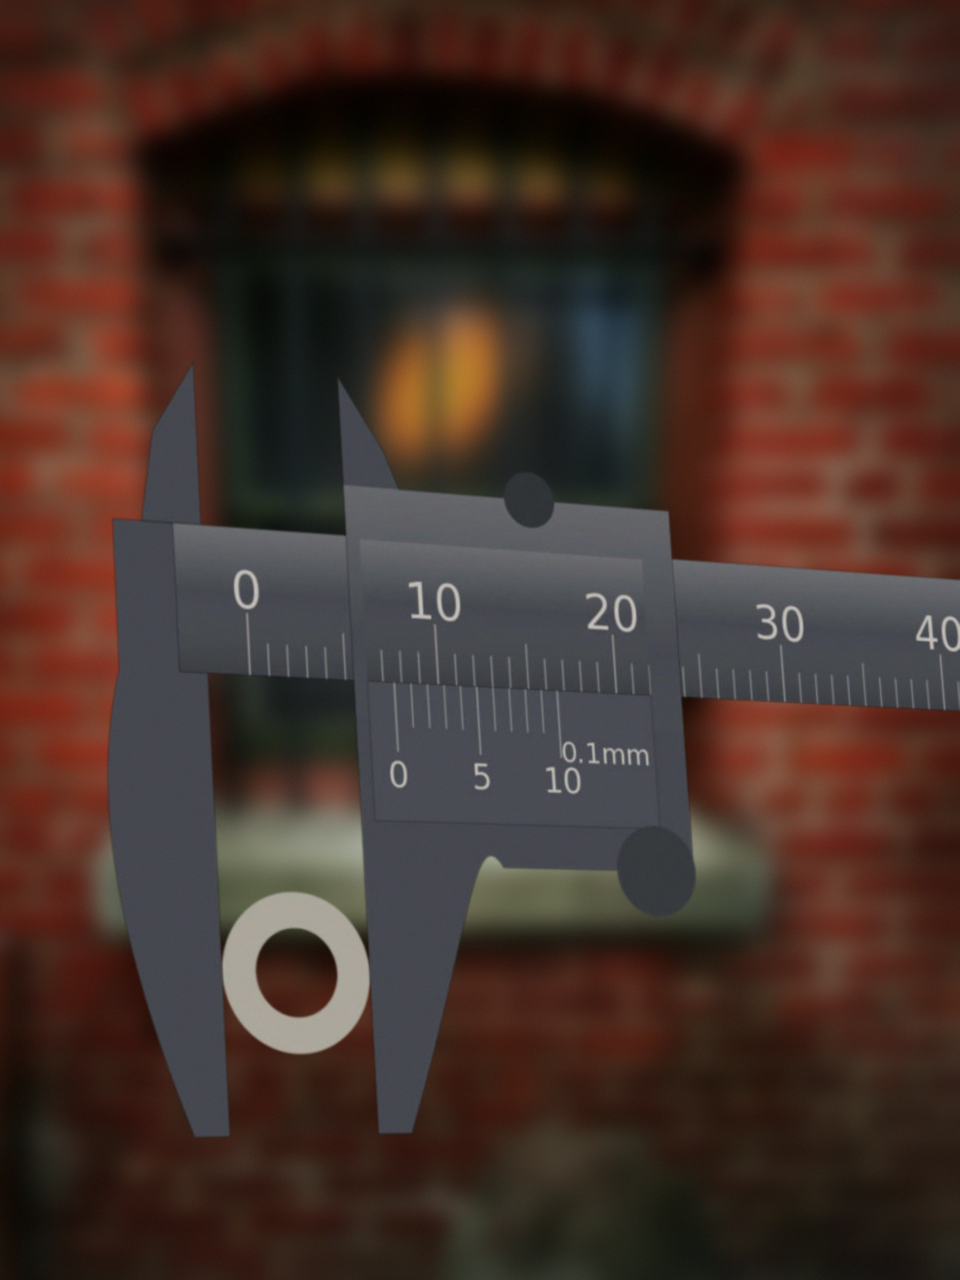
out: 7.6
